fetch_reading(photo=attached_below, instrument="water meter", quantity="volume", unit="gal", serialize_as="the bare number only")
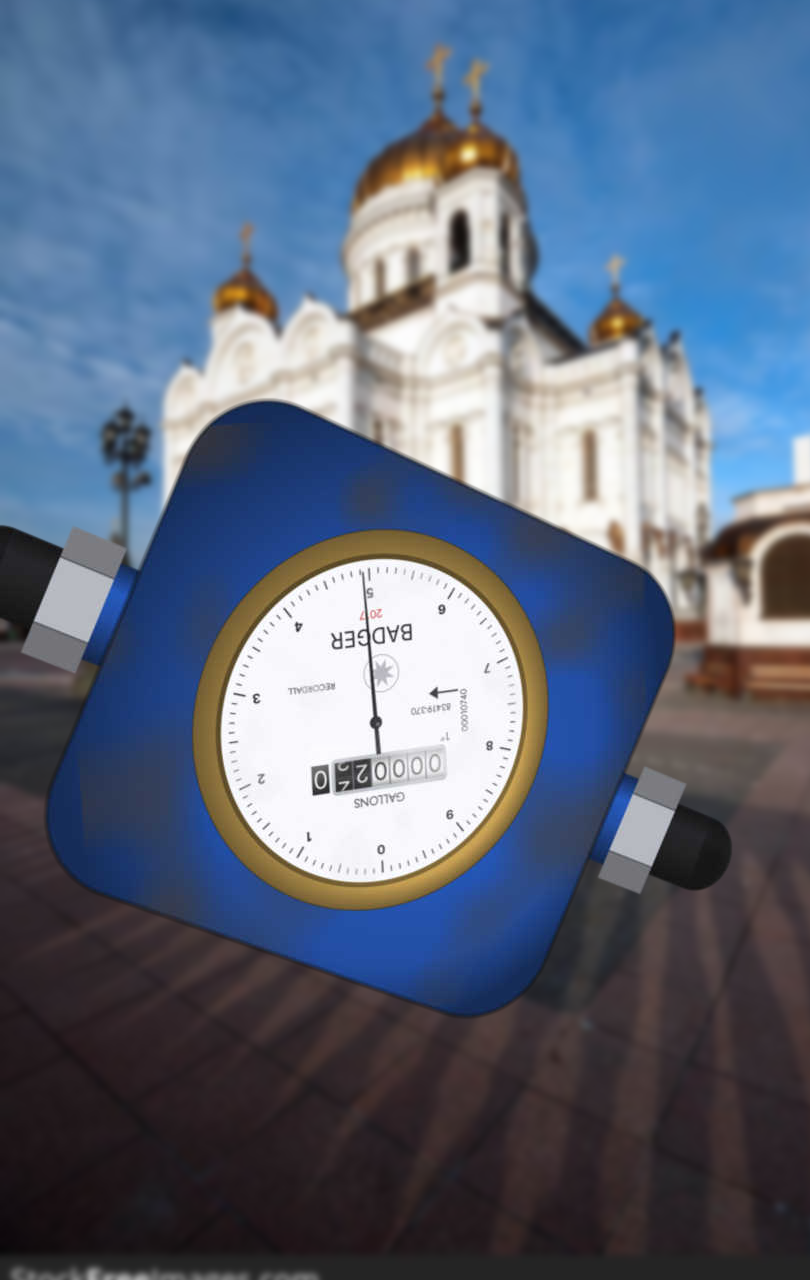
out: 224.9
